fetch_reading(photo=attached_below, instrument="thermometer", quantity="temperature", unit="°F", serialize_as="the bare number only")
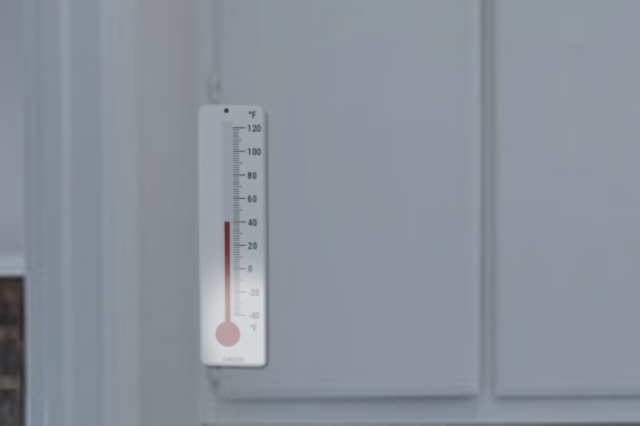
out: 40
